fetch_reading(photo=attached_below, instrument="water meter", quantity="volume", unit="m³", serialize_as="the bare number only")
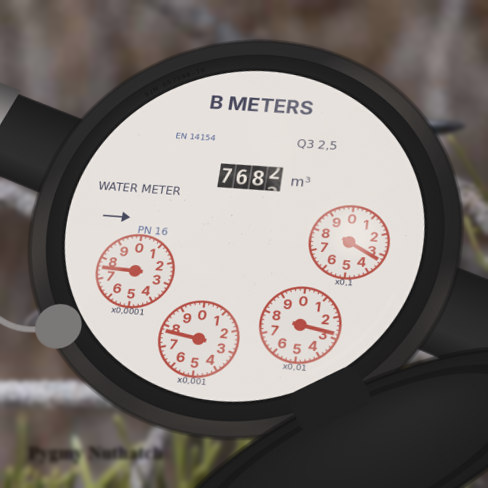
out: 7682.3277
